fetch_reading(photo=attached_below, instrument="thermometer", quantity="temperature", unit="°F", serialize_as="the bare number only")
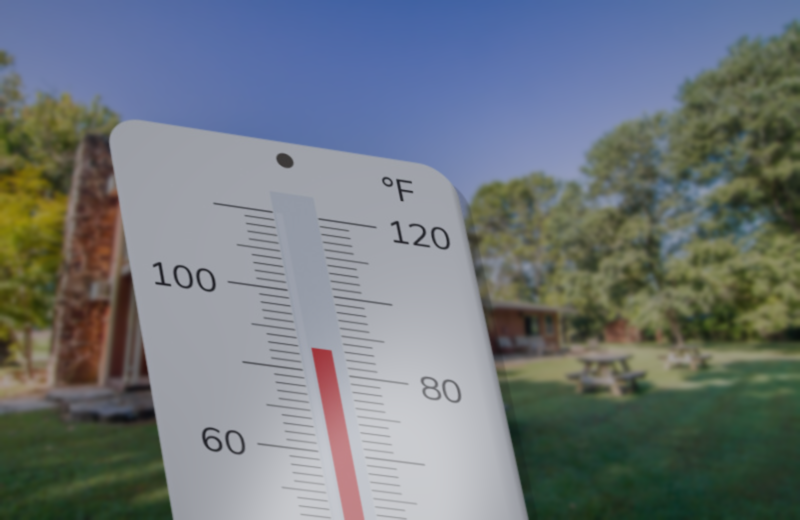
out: 86
